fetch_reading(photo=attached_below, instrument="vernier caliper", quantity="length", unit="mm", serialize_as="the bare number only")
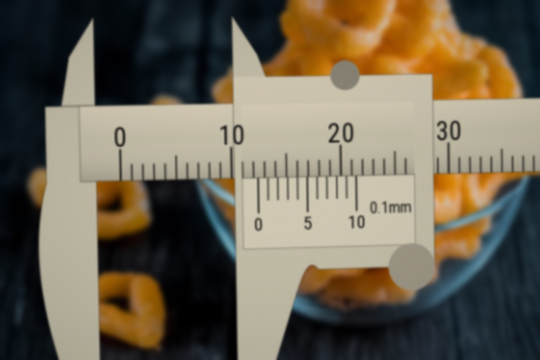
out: 12.4
